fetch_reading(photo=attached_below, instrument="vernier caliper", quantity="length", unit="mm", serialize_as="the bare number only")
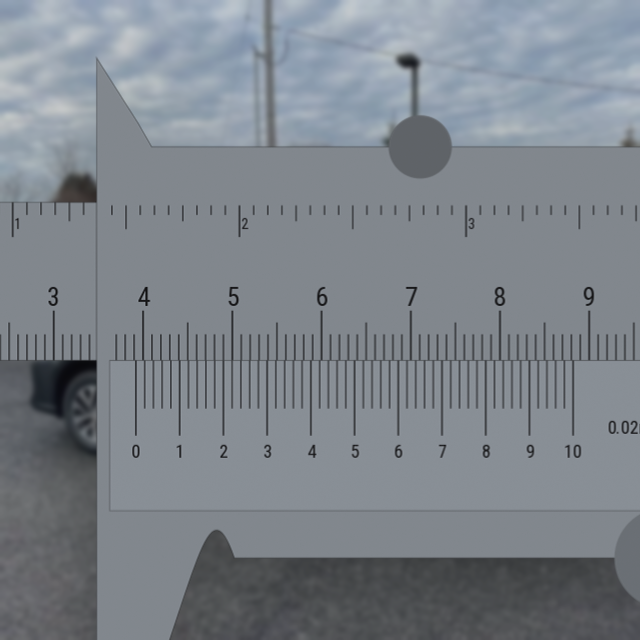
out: 39.2
